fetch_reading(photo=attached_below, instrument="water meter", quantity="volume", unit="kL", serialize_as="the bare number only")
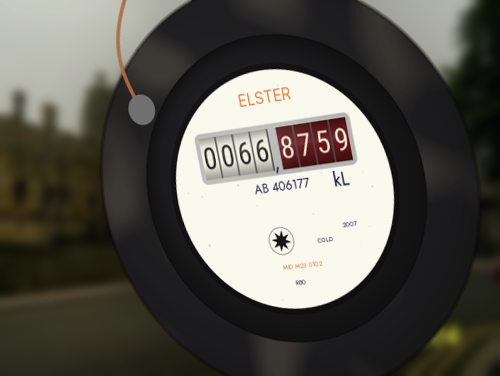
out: 66.8759
